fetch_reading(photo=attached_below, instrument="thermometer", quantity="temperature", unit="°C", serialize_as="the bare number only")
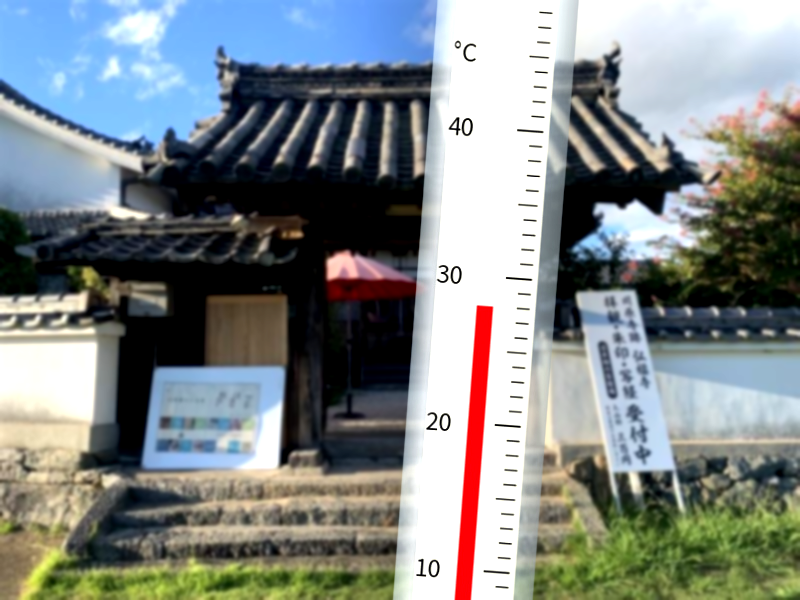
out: 28
